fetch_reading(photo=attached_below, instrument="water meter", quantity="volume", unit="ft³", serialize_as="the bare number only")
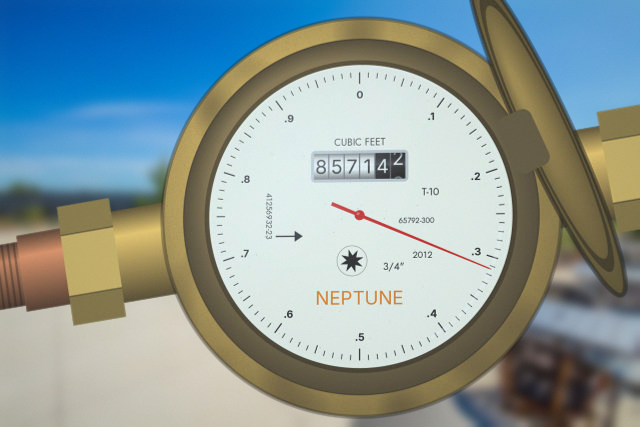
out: 857142.31
